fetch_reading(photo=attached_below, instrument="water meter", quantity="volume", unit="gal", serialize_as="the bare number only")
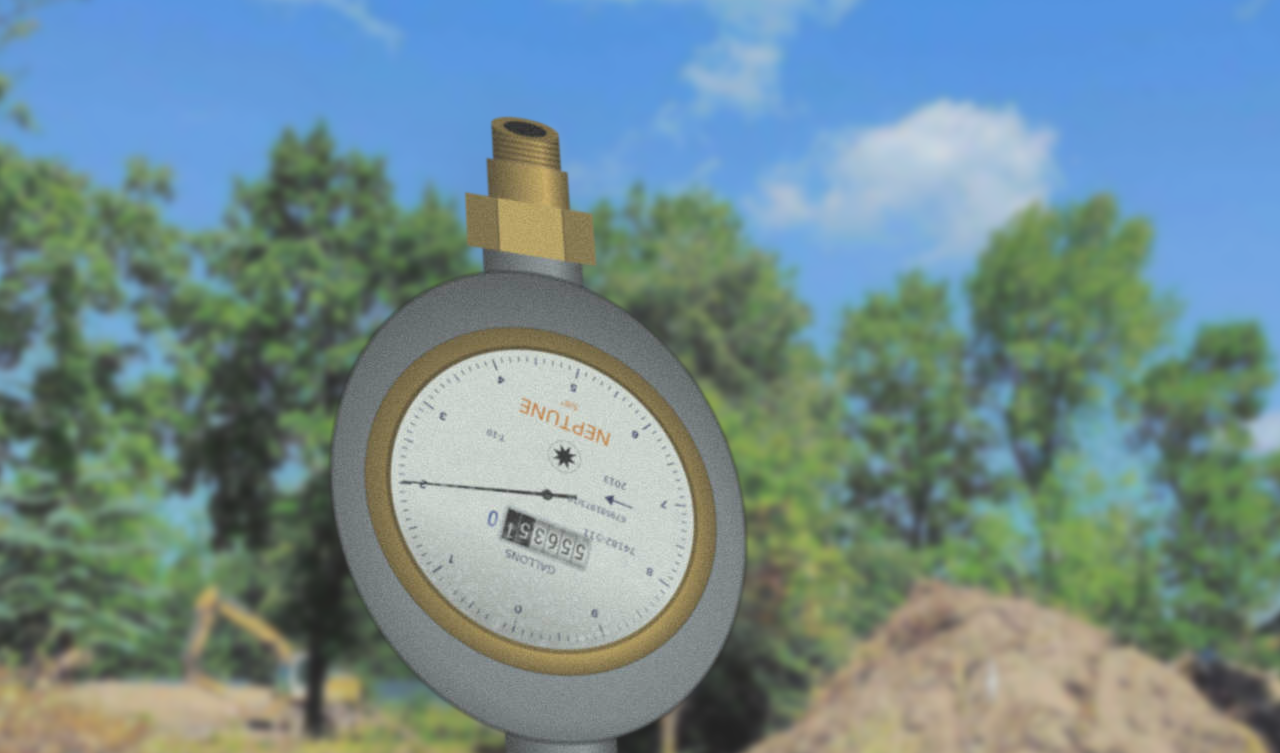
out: 5563512.0
